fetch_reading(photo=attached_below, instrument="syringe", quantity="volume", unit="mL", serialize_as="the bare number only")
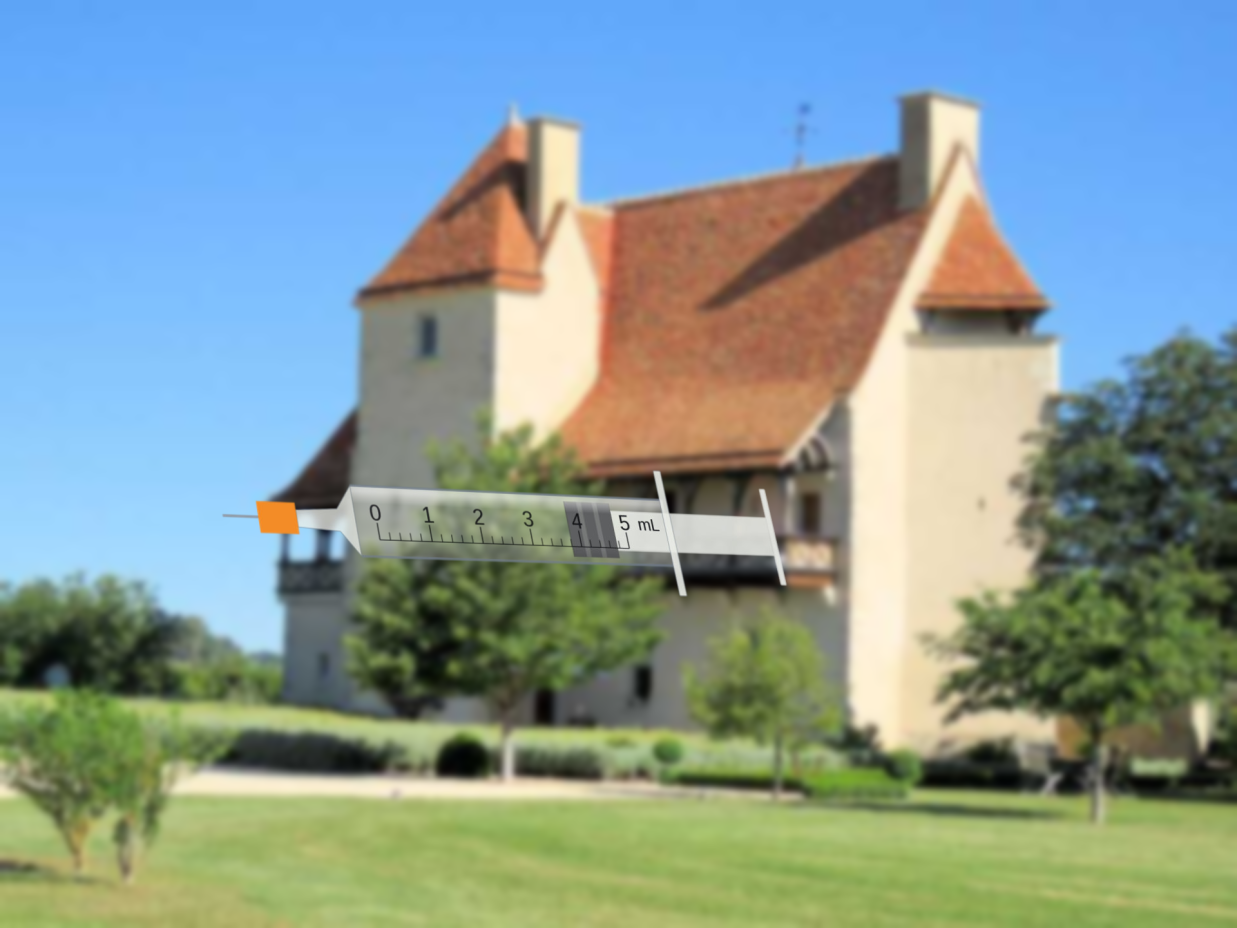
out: 3.8
